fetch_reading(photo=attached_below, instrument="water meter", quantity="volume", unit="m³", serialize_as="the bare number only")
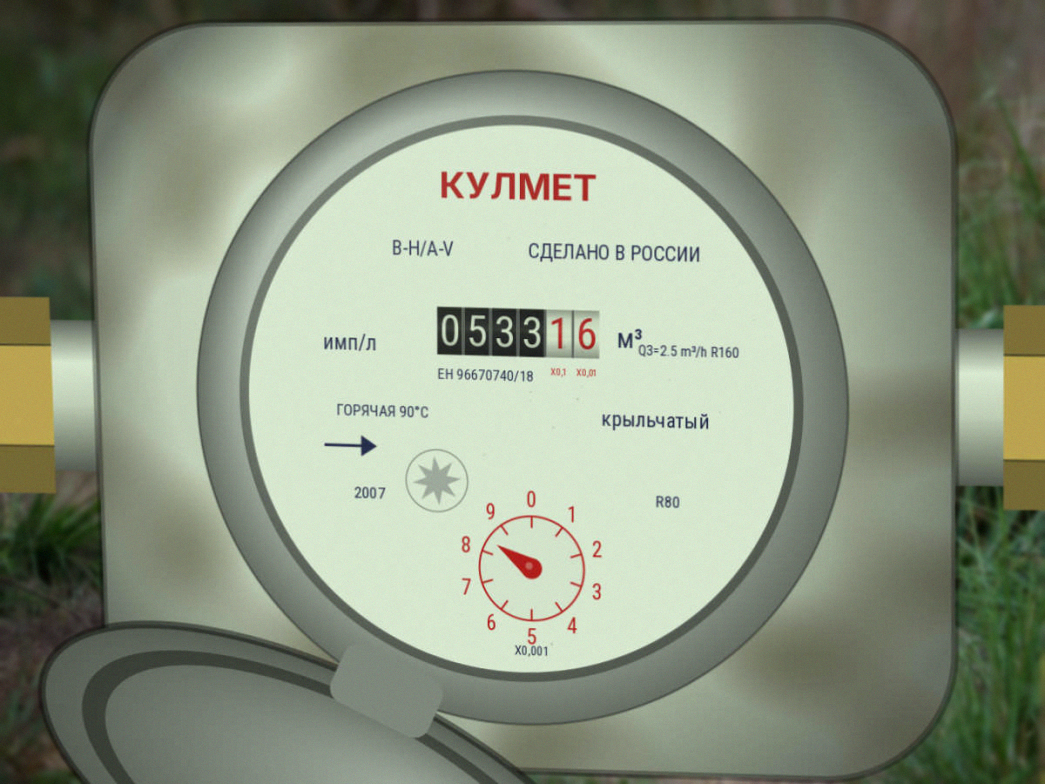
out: 533.168
